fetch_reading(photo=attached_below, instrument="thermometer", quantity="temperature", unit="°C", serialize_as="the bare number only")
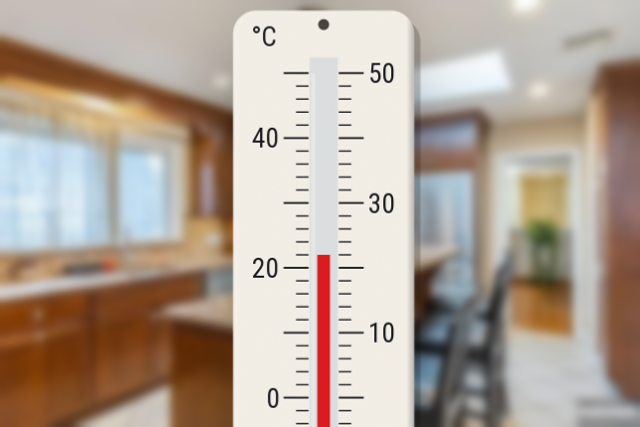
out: 22
